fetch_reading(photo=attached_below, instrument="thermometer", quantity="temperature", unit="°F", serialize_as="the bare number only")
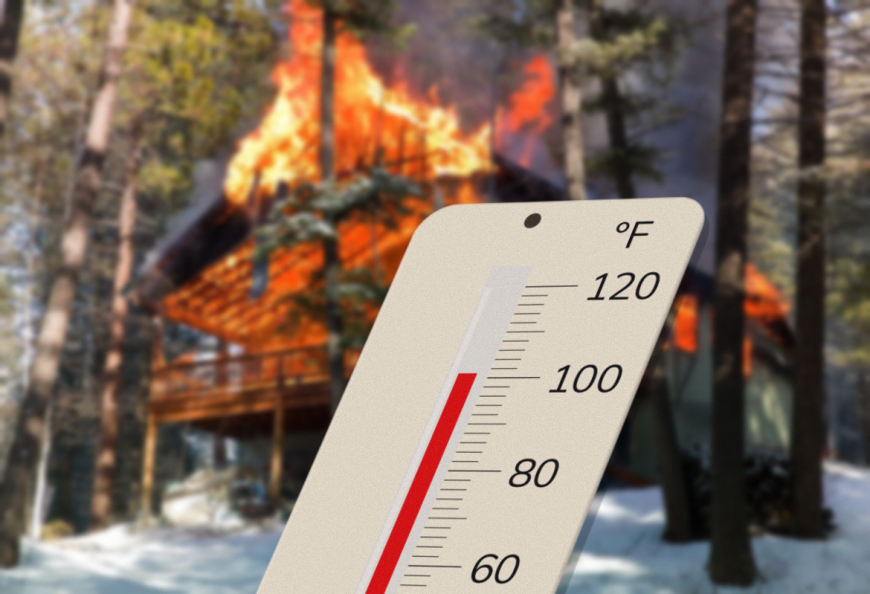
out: 101
